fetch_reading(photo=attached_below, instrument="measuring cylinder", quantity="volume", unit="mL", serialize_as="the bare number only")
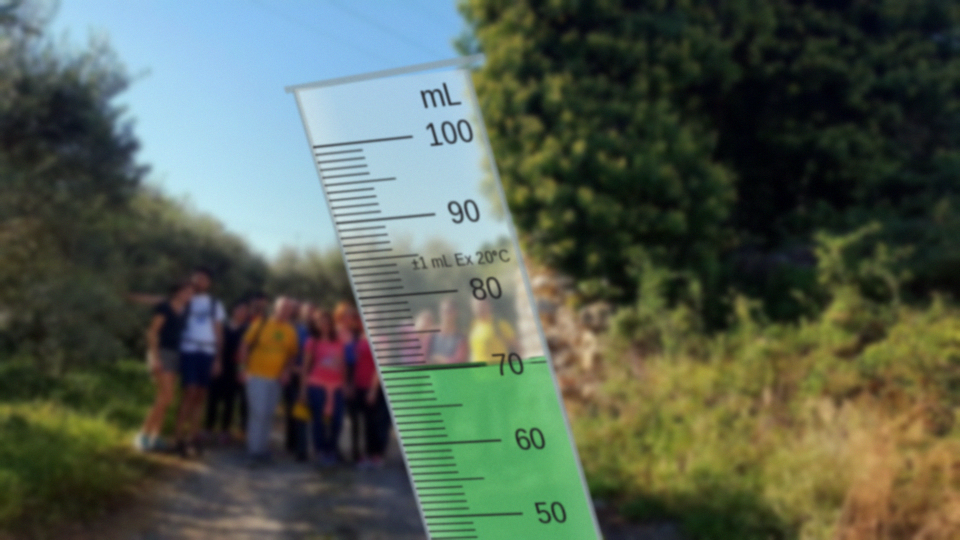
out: 70
